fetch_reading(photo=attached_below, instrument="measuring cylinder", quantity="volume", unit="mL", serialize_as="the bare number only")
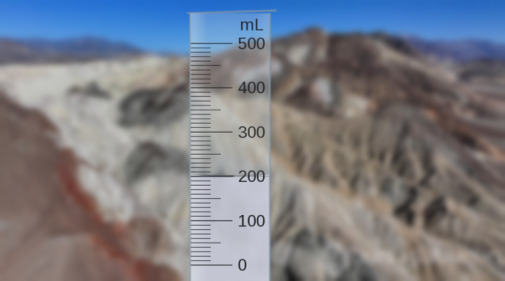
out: 200
